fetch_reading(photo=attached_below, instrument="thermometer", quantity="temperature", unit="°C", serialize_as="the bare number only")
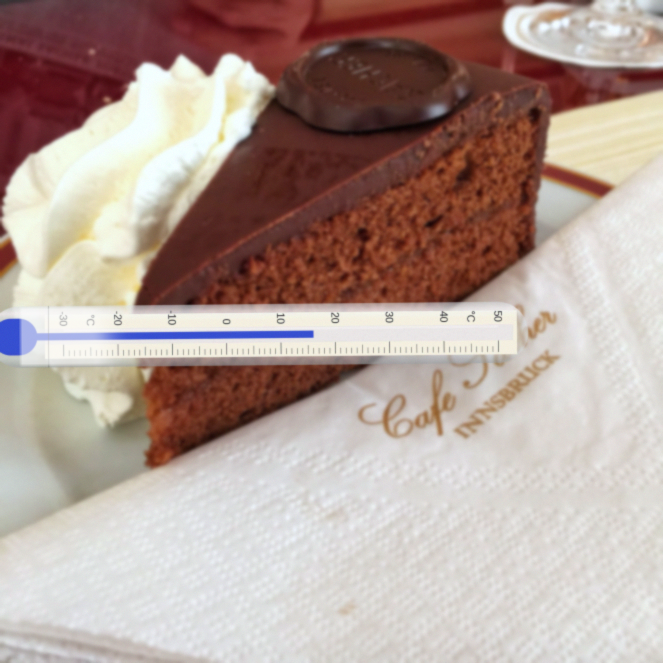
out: 16
